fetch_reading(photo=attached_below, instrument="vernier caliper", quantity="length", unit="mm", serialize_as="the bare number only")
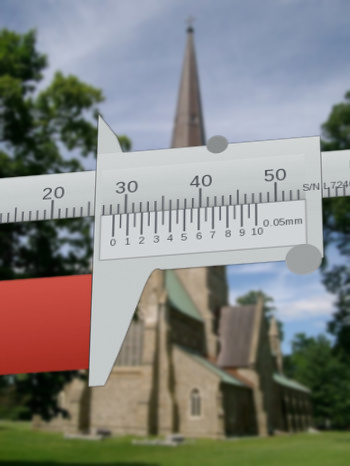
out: 28.4
